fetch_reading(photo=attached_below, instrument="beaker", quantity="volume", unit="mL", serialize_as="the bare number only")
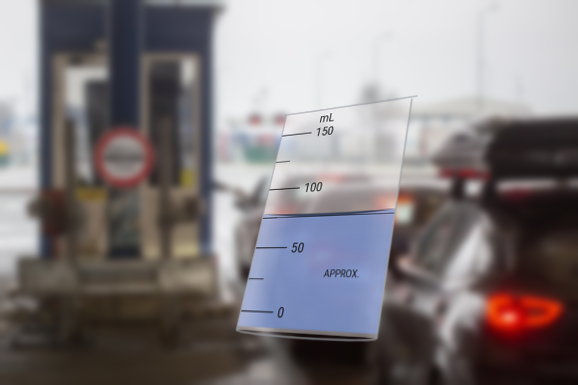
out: 75
